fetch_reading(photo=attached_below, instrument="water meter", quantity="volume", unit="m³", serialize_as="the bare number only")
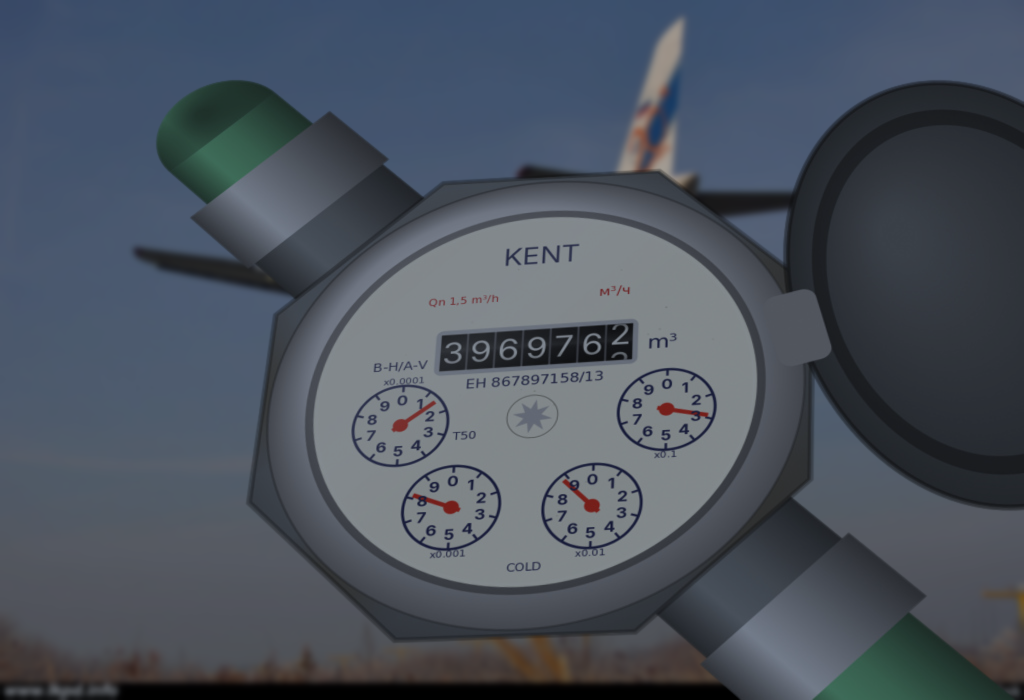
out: 3969762.2881
